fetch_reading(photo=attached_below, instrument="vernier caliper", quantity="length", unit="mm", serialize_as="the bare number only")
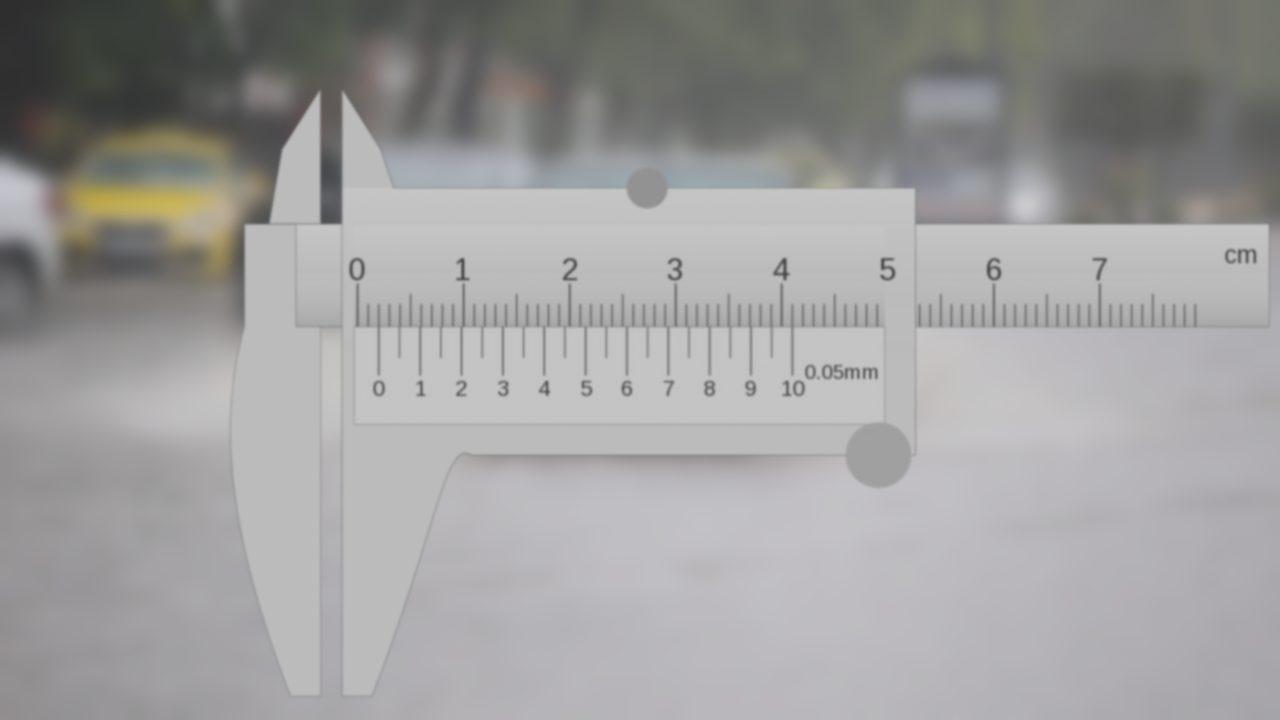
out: 2.0
